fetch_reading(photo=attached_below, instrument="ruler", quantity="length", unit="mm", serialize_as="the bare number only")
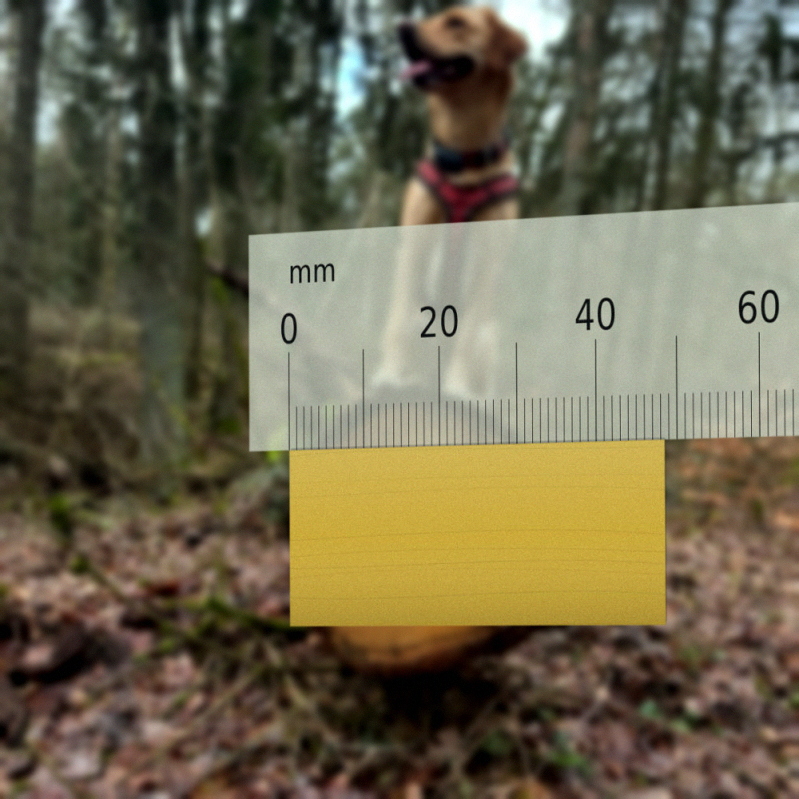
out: 48.5
